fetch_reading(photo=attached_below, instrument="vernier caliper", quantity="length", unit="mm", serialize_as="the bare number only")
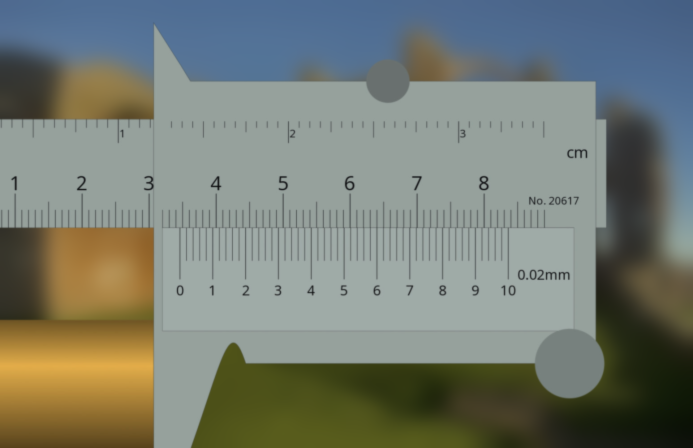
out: 34.6
